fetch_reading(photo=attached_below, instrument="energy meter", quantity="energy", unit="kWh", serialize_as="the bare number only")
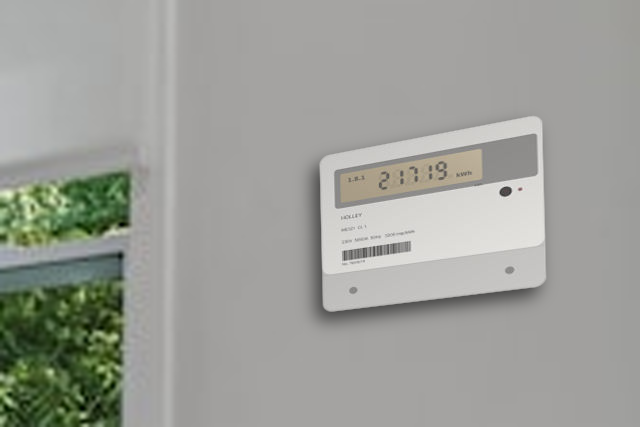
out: 21719
